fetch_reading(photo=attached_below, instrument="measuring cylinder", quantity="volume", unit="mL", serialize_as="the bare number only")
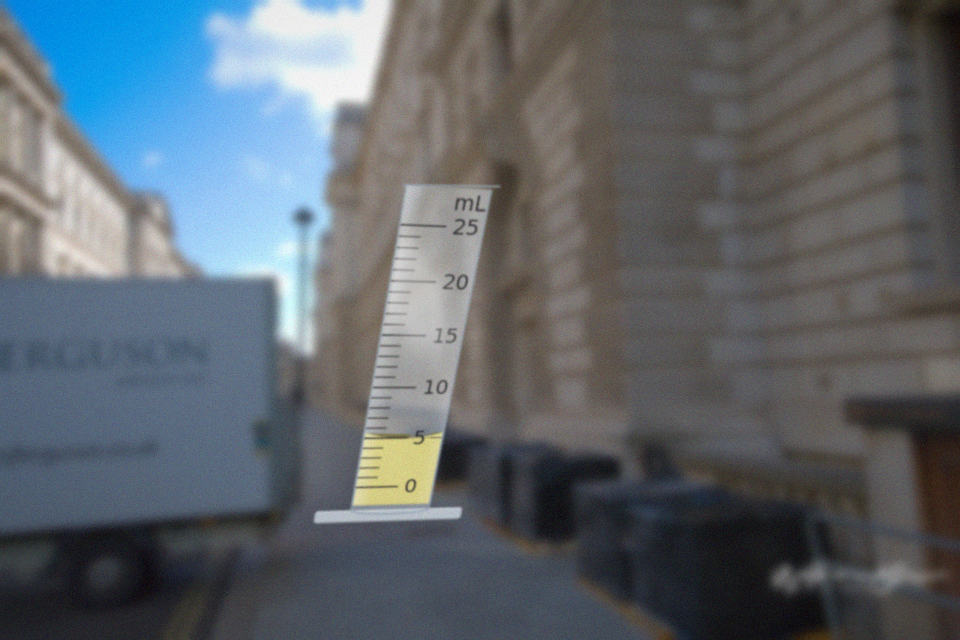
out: 5
